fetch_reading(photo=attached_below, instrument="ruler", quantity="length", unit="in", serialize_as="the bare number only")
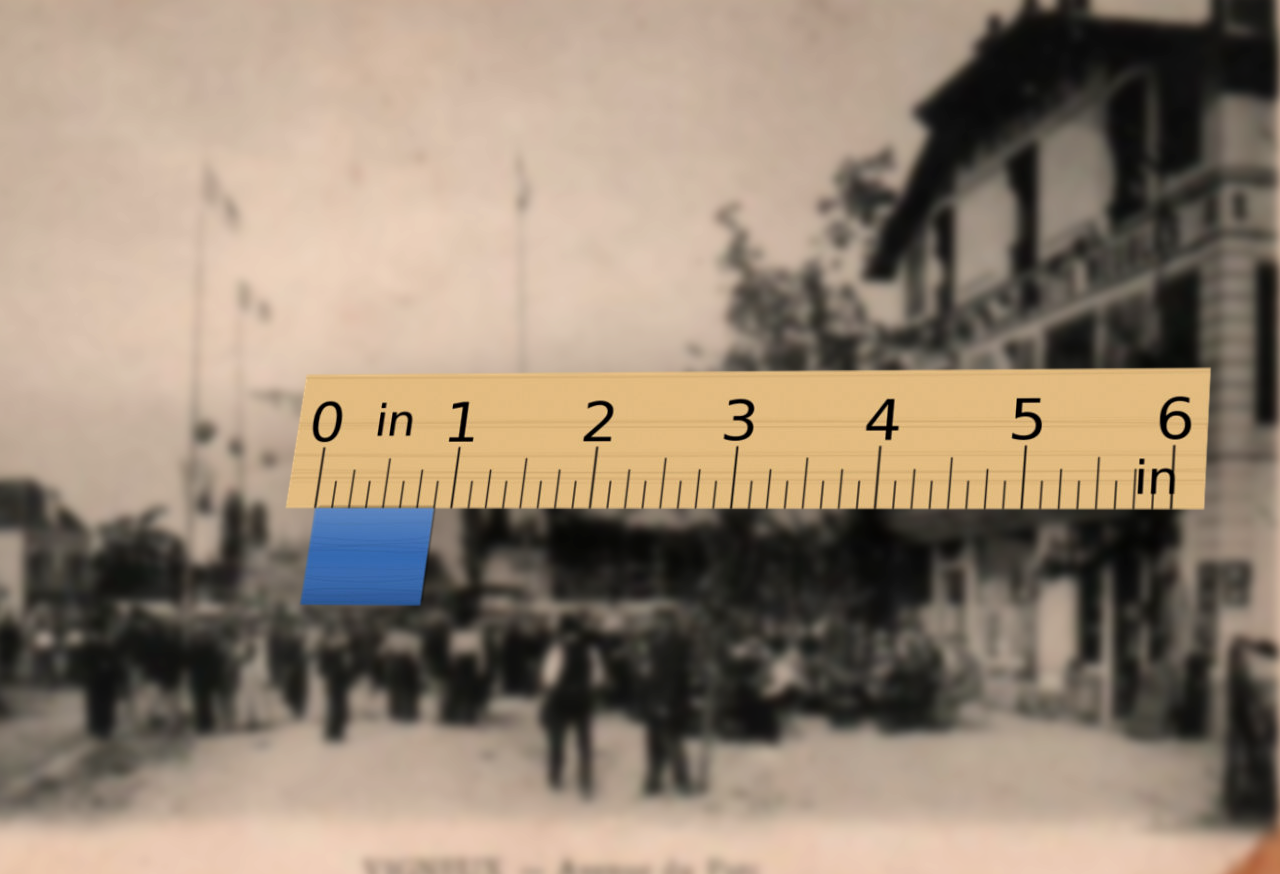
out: 0.875
